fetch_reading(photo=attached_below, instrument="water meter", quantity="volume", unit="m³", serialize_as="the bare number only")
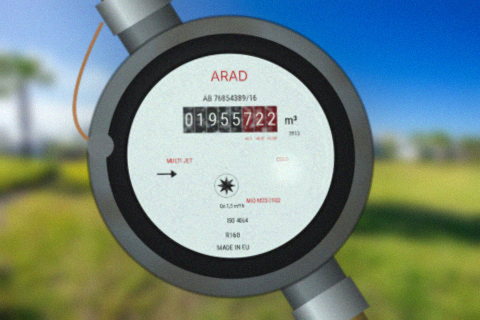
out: 1955.722
